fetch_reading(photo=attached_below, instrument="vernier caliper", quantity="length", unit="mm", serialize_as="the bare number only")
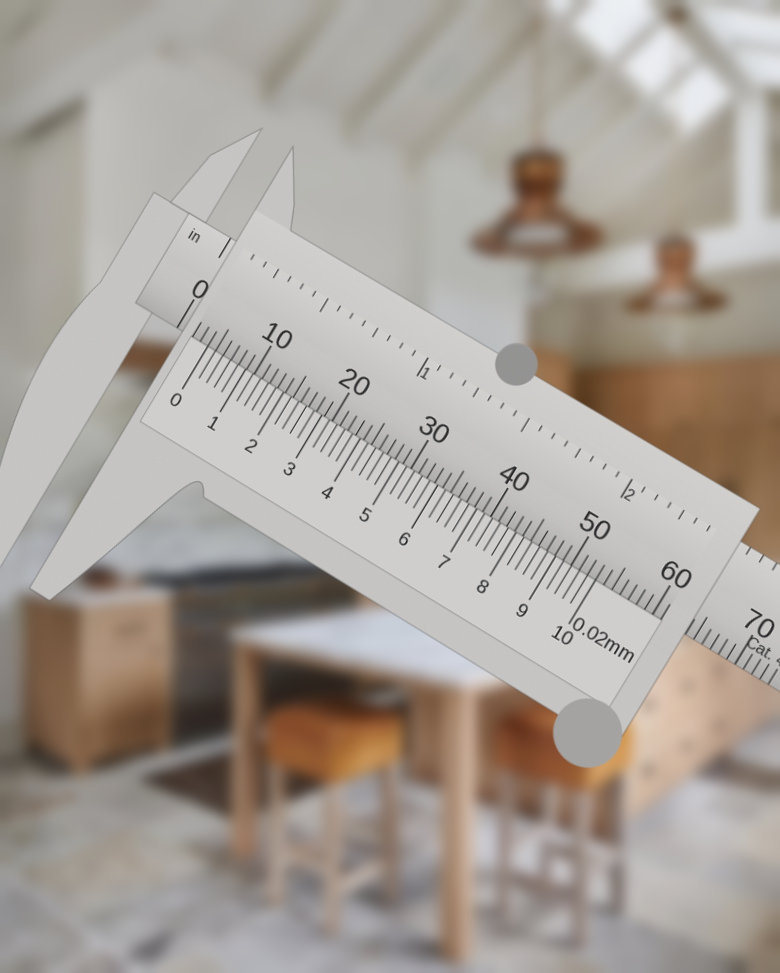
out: 4.0
